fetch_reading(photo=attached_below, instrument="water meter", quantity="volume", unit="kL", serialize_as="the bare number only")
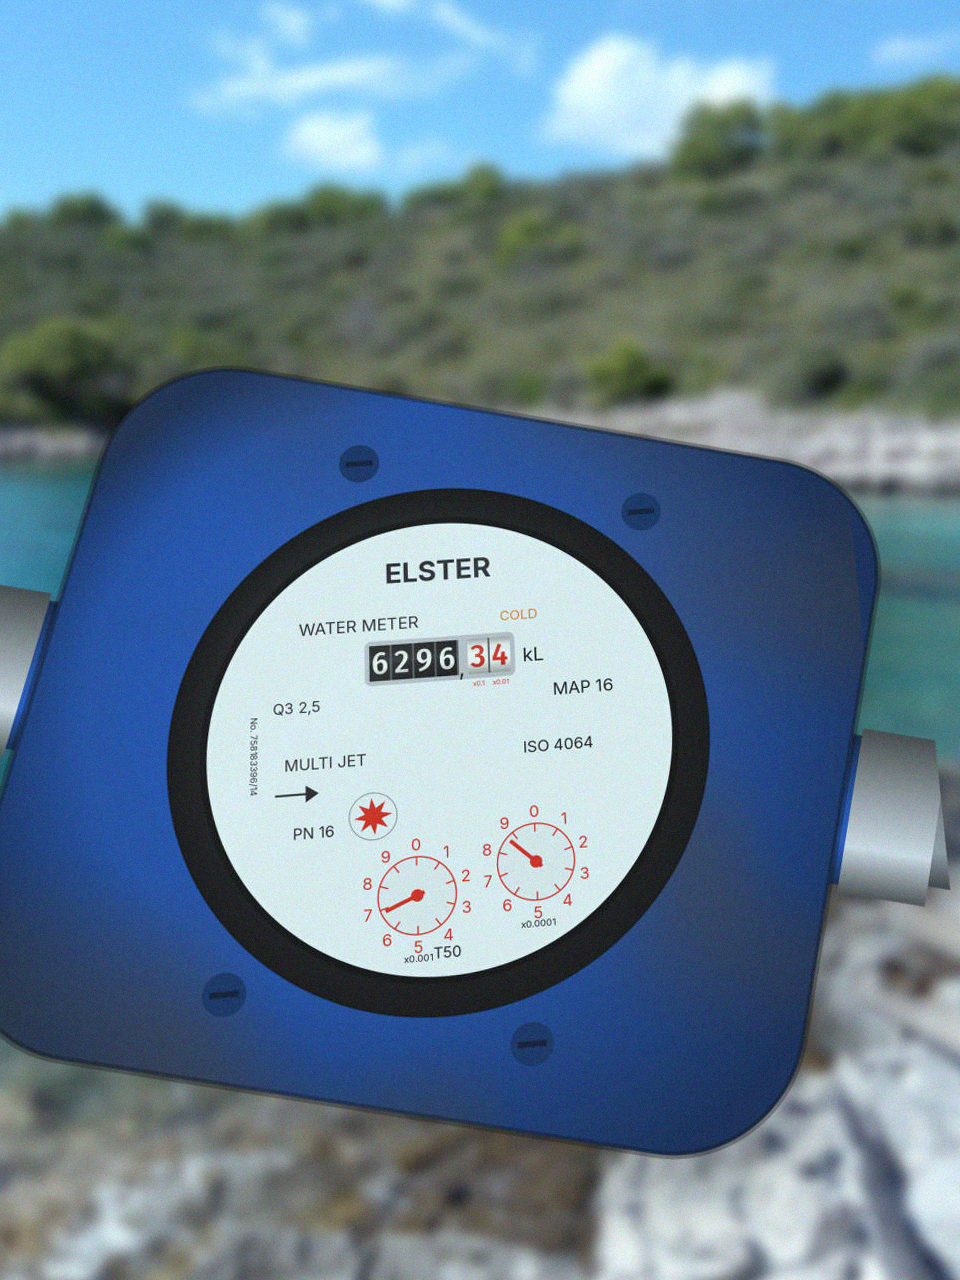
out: 6296.3468
